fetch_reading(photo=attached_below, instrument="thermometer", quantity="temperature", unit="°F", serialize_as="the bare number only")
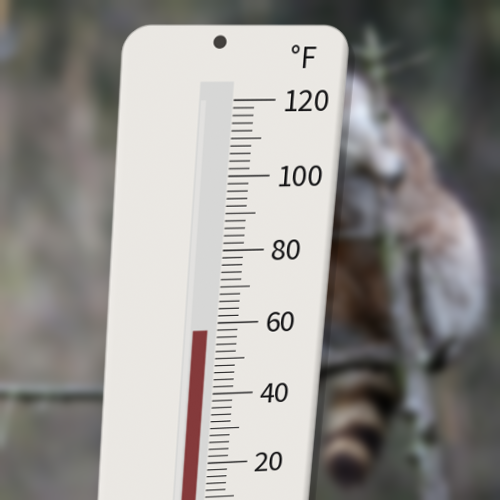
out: 58
